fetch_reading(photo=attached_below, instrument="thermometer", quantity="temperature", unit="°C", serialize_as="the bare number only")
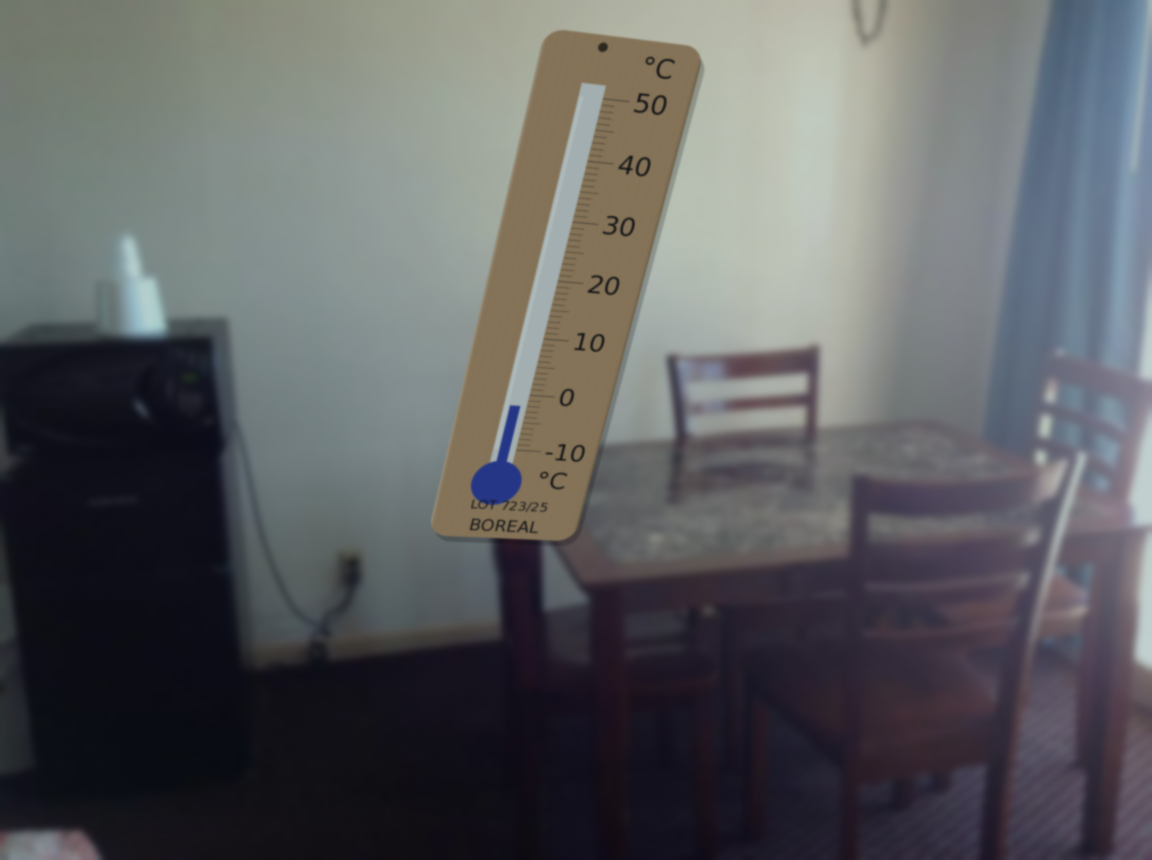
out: -2
